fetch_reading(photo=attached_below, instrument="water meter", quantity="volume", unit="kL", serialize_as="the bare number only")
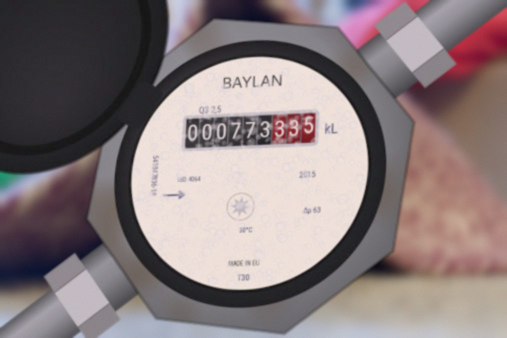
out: 773.335
